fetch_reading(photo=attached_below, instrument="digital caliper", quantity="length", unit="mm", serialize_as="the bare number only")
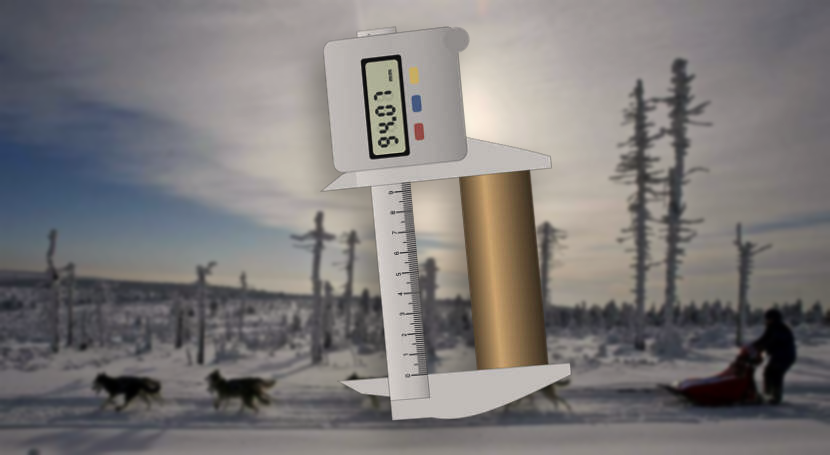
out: 94.07
